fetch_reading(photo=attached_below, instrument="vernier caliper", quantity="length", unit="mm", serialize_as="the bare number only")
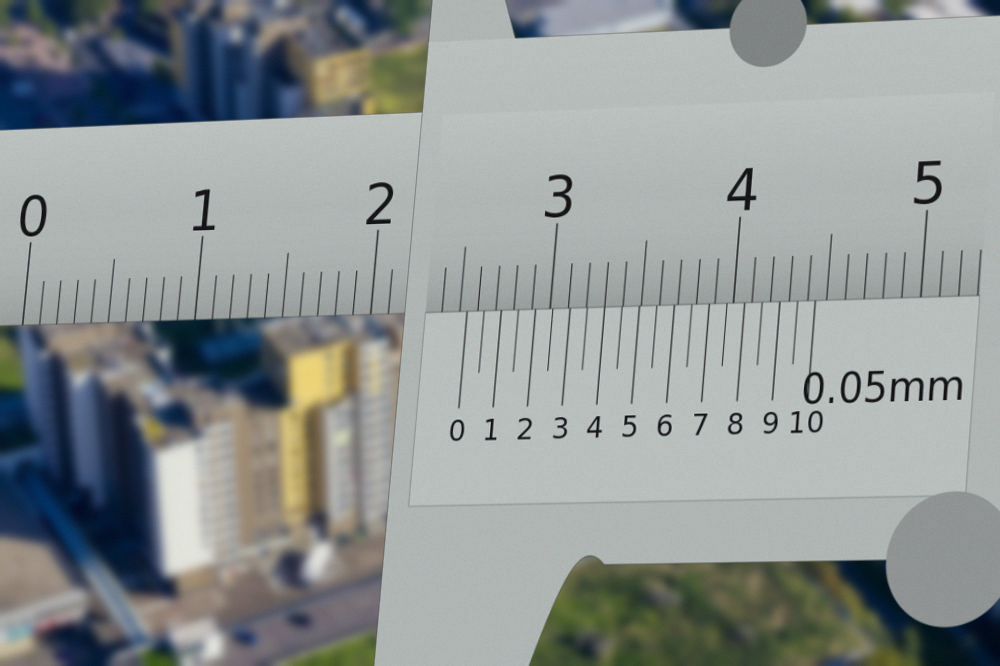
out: 25.4
